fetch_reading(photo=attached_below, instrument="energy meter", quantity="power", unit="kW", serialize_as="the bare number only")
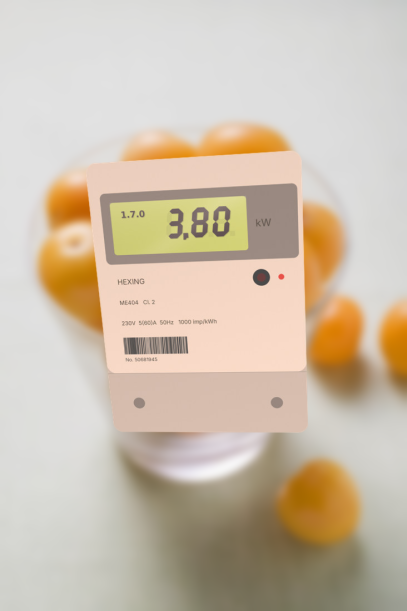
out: 3.80
